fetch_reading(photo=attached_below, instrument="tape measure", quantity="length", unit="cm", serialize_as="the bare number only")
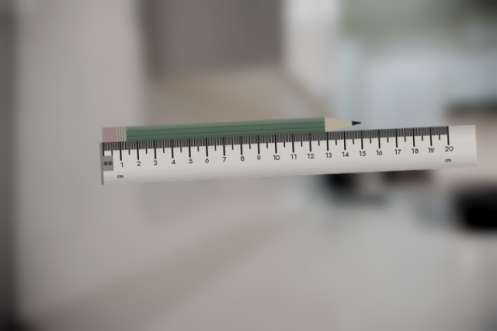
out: 15
